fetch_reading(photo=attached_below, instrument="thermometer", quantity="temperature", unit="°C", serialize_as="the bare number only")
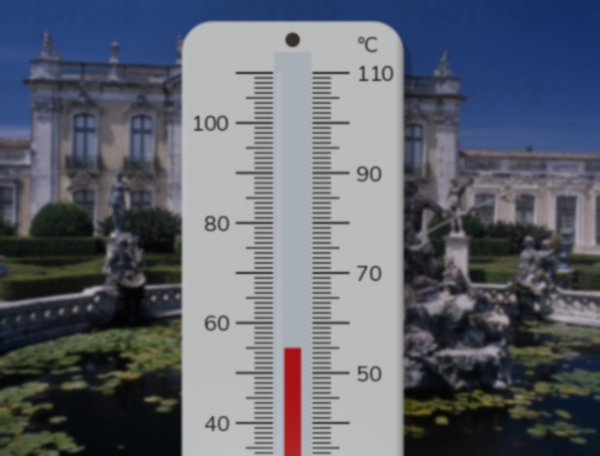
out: 55
